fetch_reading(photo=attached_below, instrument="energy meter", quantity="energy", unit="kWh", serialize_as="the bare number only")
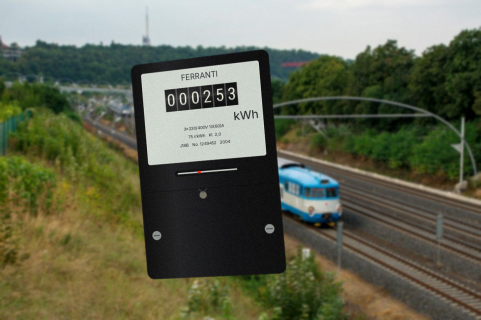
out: 253
